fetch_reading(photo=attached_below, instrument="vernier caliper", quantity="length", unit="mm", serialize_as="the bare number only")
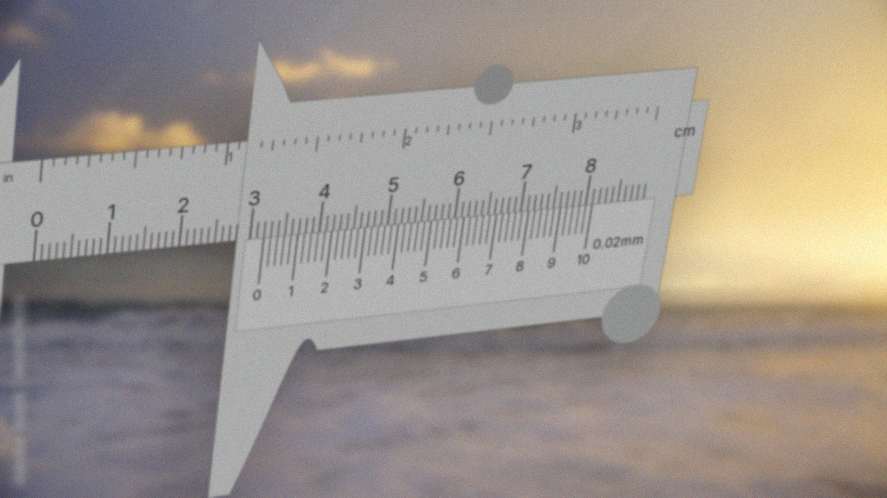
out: 32.0
